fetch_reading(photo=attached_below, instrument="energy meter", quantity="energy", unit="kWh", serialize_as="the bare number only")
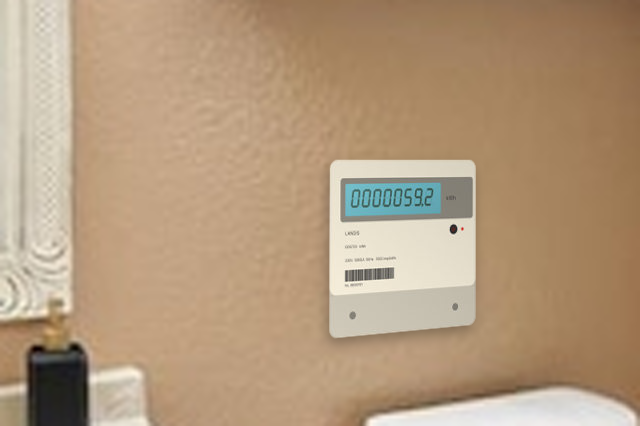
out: 59.2
